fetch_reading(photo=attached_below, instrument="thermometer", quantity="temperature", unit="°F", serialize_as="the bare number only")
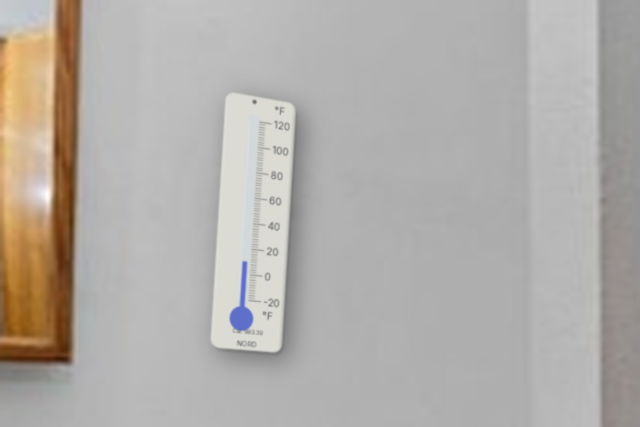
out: 10
